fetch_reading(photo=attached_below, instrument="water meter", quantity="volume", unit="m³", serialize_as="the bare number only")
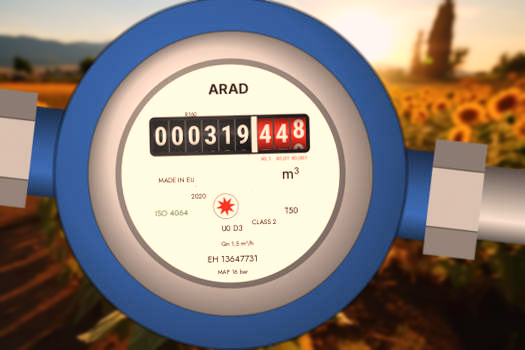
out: 319.448
